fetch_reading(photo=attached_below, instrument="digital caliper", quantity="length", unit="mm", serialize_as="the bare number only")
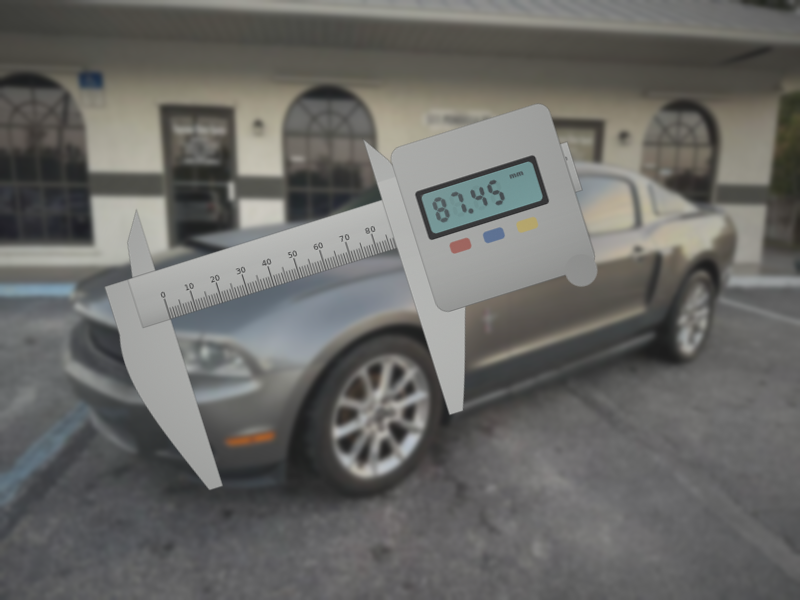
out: 87.45
